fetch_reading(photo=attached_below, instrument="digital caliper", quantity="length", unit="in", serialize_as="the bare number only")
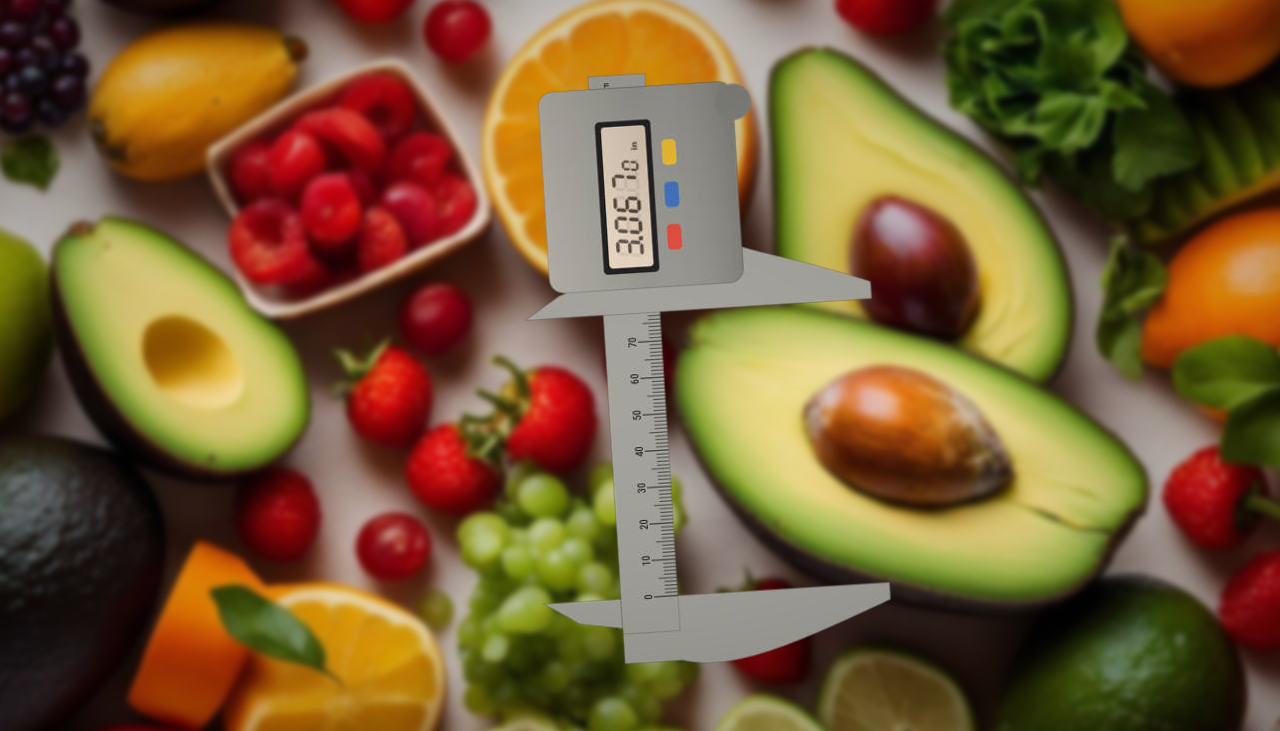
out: 3.0670
